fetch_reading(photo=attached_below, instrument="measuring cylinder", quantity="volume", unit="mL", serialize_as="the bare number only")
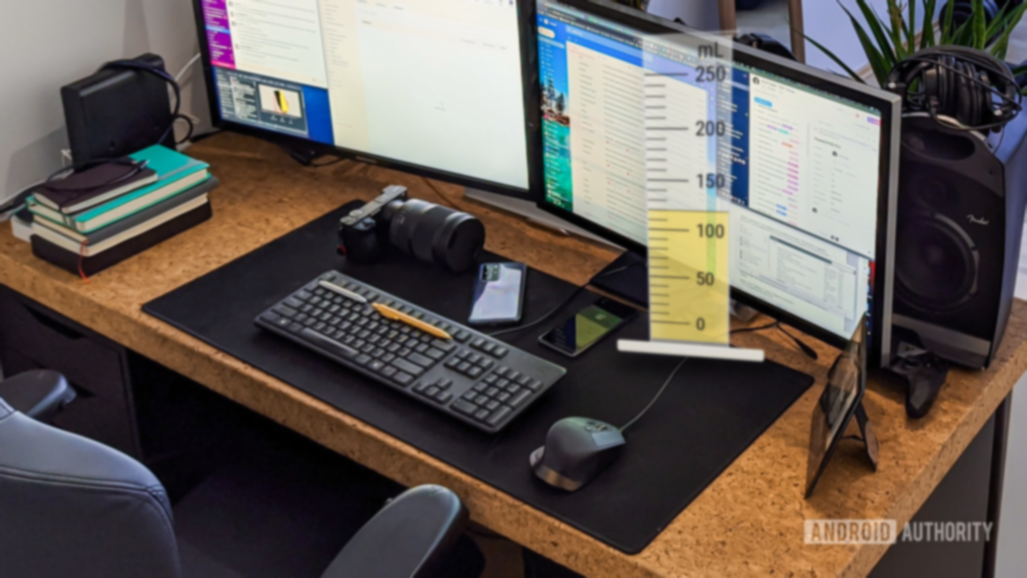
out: 120
